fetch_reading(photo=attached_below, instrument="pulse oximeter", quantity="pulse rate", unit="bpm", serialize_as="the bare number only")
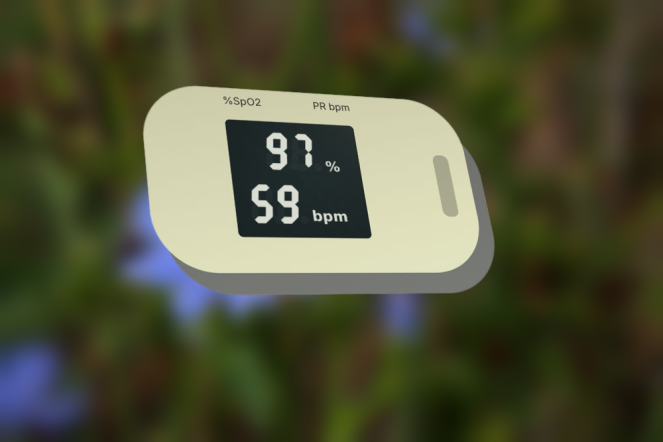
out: 59
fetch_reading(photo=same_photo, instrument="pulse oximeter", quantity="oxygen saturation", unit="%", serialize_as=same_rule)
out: 97
